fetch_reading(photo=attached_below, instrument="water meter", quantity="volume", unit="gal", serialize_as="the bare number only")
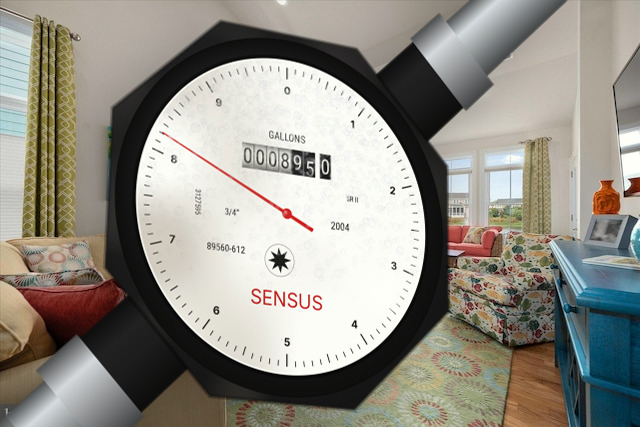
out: 8948.2
